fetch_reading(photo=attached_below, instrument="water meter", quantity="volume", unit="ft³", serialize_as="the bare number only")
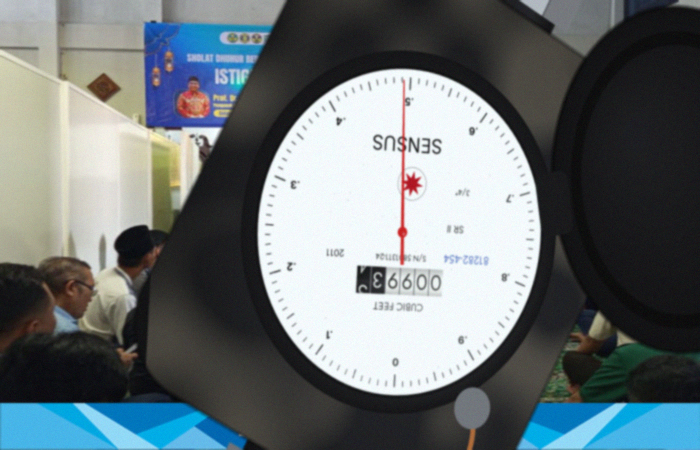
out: 9933.49
